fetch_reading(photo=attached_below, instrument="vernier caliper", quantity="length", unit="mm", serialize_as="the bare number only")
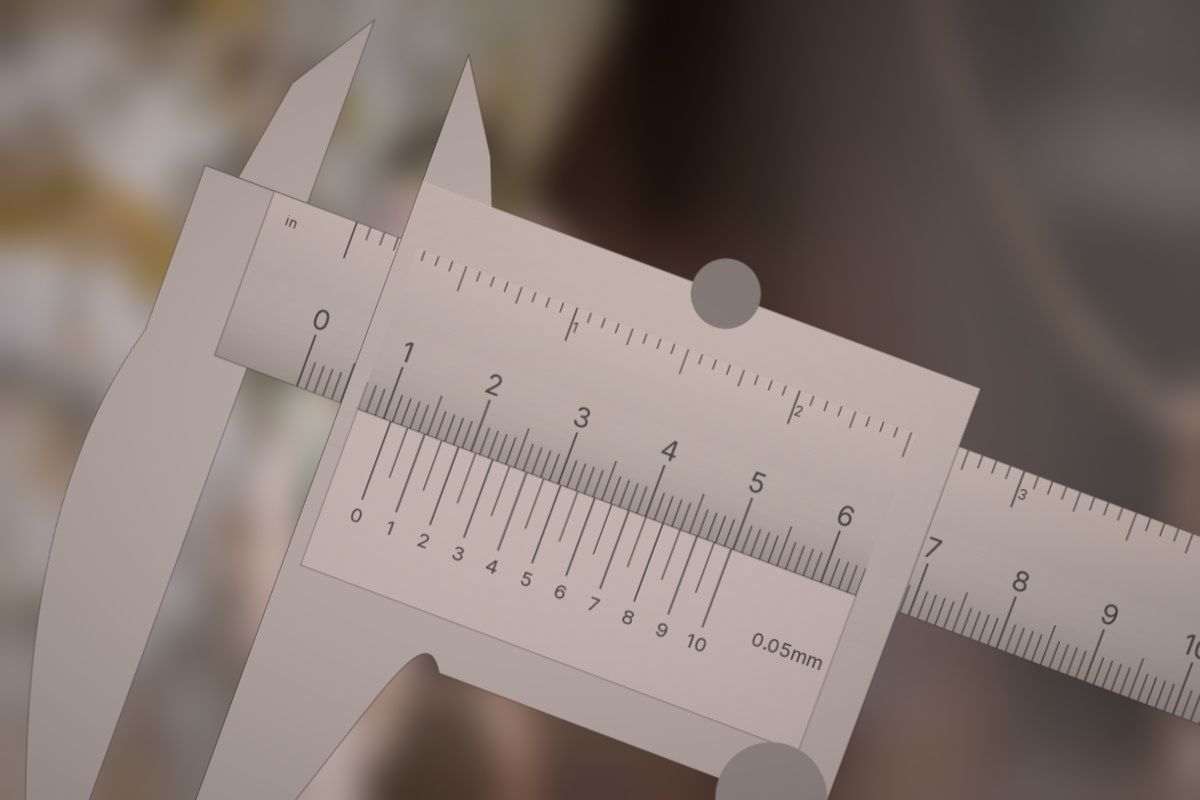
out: 10.8
